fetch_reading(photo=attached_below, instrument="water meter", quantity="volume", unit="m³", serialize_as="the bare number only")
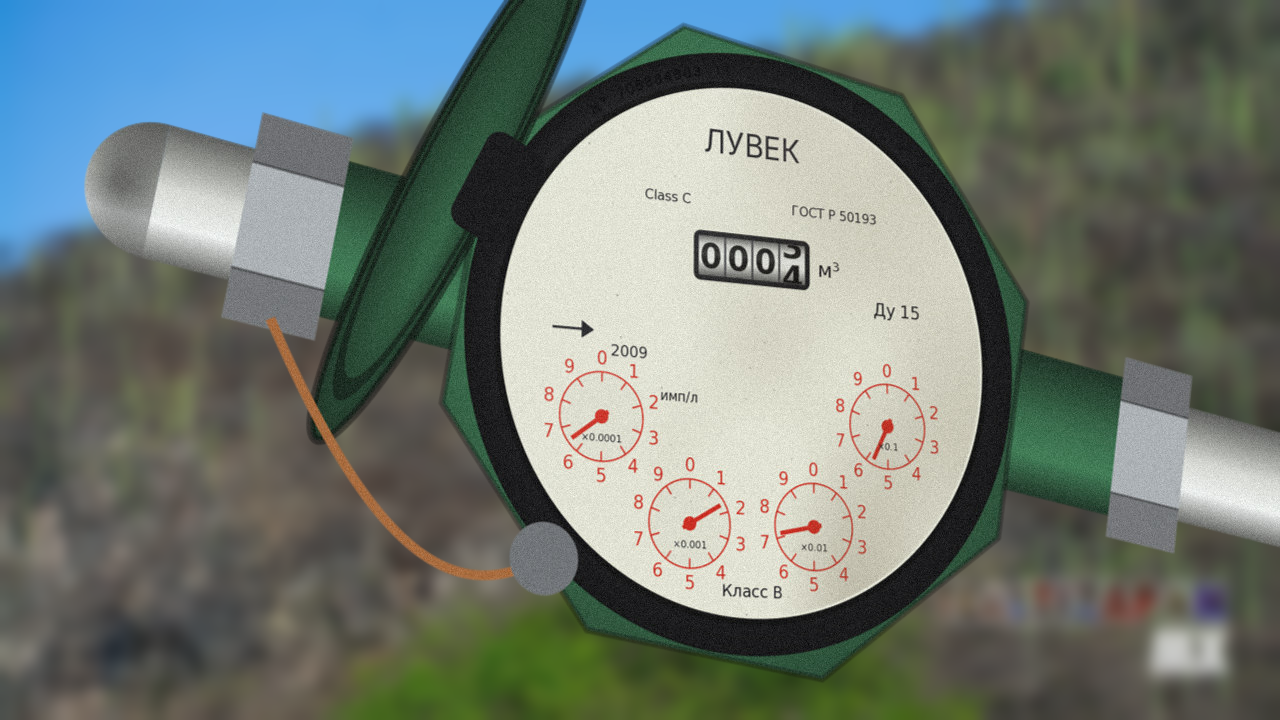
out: 3.5716
